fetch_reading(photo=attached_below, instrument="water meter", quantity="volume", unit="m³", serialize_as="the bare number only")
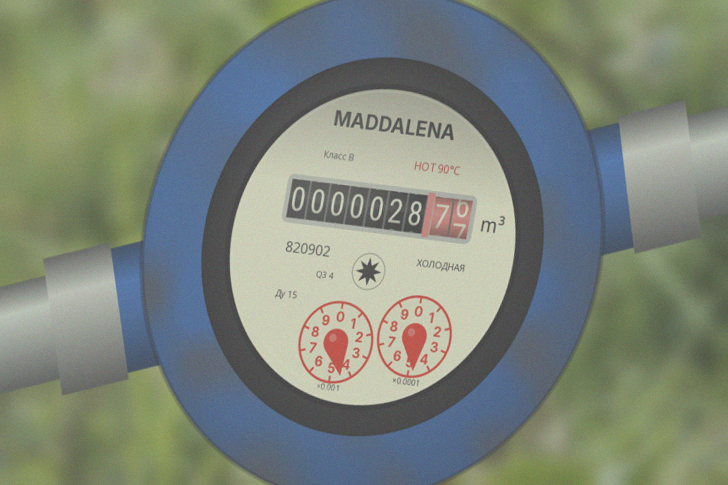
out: 28.7644
